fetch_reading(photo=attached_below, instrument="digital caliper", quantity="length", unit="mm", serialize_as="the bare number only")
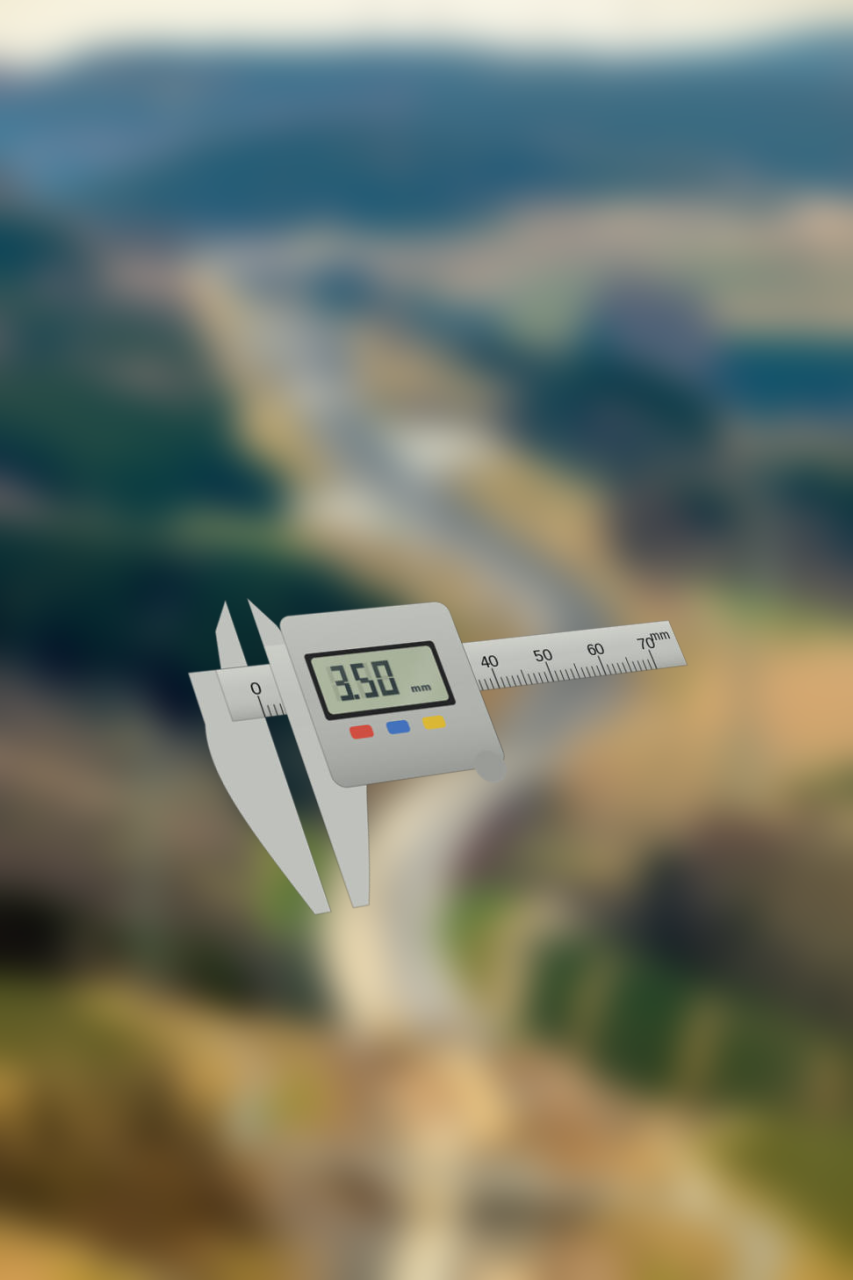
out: 3.50
